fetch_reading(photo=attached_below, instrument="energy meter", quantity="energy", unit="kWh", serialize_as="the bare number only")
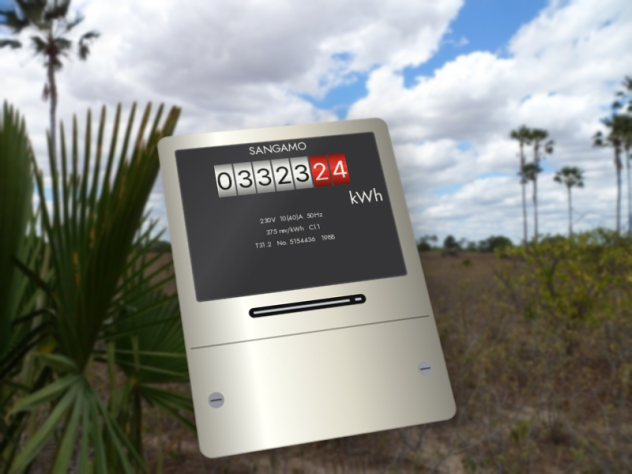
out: 3323.24
